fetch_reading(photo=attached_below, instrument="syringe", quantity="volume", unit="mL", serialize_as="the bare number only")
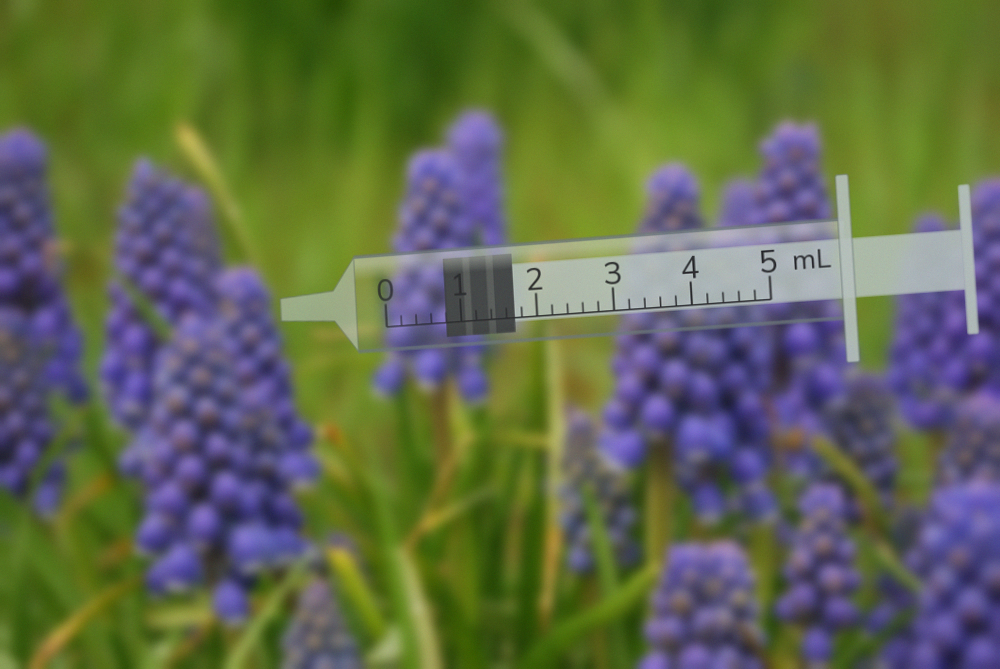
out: 0.8
